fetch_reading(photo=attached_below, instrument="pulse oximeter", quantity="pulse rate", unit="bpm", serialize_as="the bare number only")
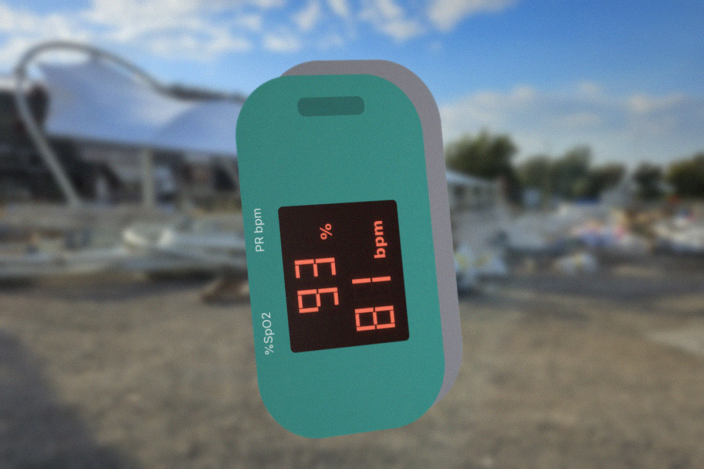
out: 81
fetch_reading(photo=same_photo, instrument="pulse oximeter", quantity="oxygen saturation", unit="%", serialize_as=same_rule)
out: 93
